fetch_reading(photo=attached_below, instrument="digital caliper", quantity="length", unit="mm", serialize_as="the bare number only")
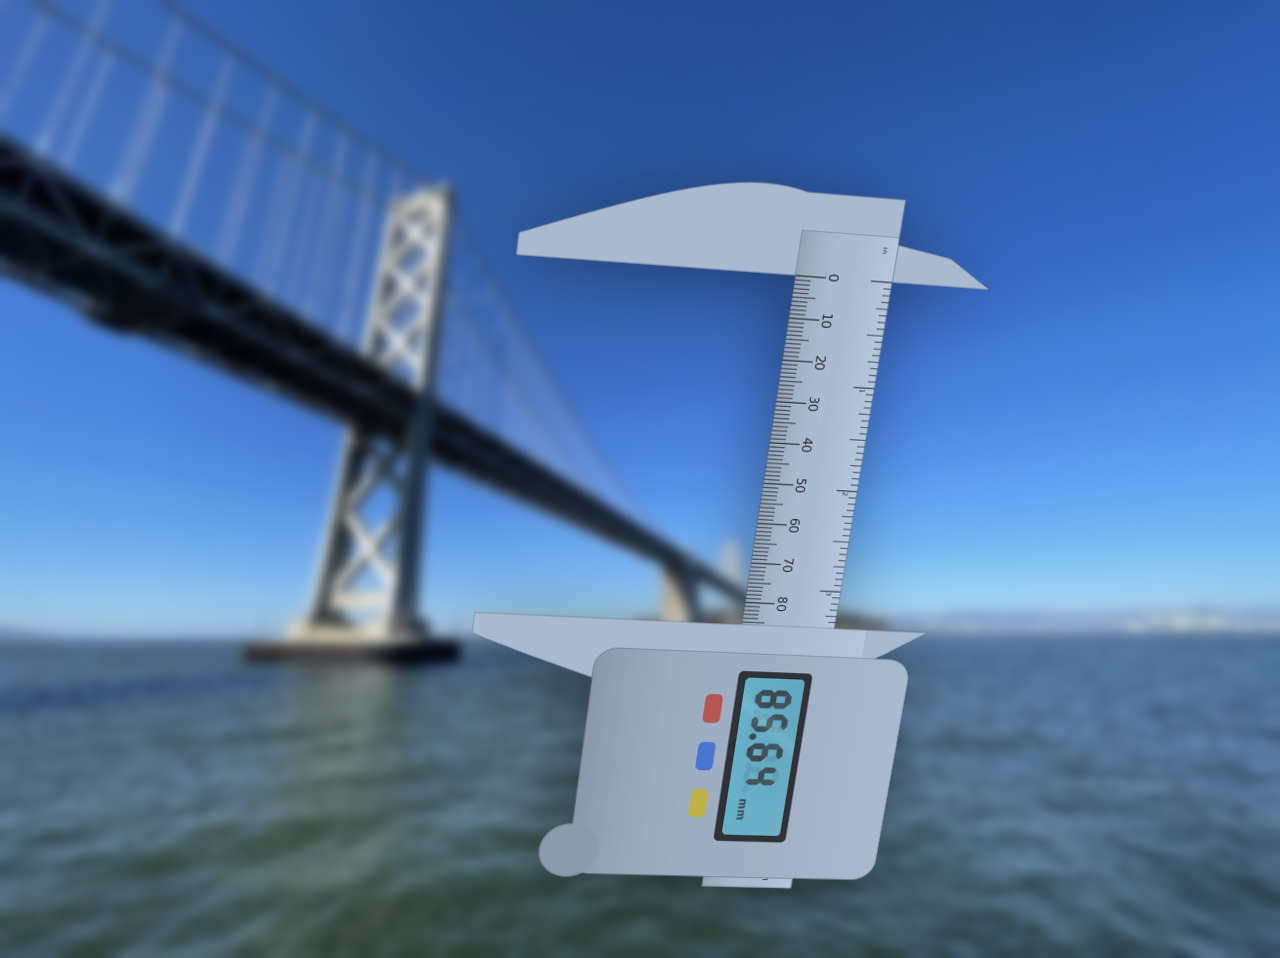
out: 85.64
